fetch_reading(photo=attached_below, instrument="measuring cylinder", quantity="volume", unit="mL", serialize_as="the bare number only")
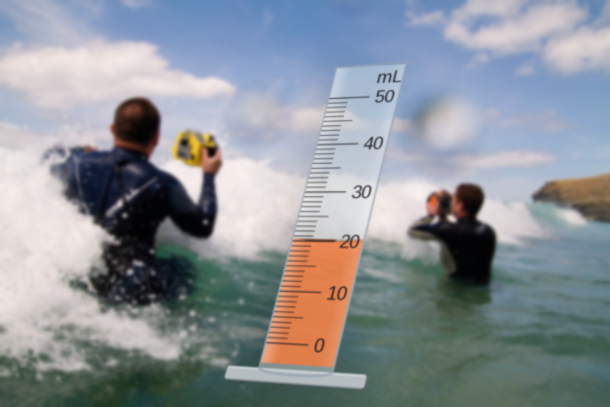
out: 20
